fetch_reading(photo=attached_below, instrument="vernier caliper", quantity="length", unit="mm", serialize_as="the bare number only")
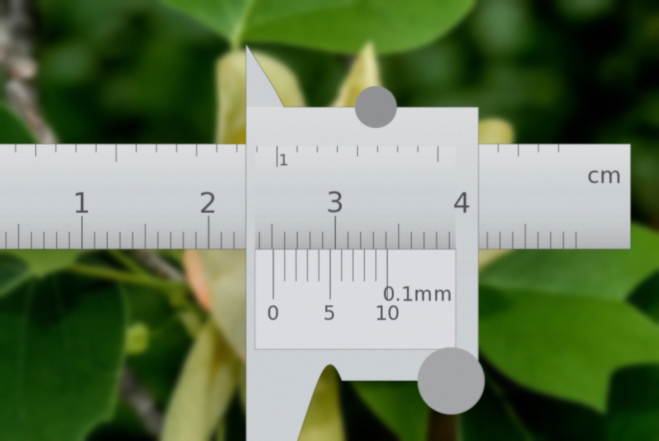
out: 25.1
